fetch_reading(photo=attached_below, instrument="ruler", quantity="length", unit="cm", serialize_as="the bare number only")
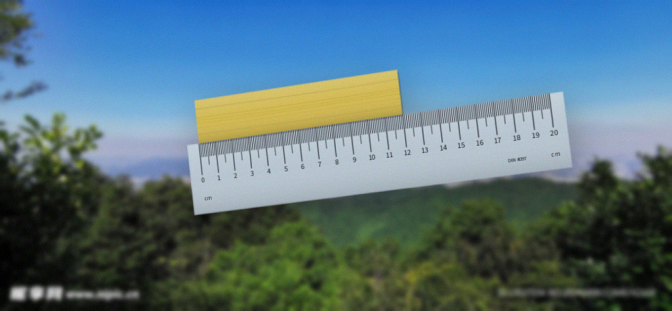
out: 12
